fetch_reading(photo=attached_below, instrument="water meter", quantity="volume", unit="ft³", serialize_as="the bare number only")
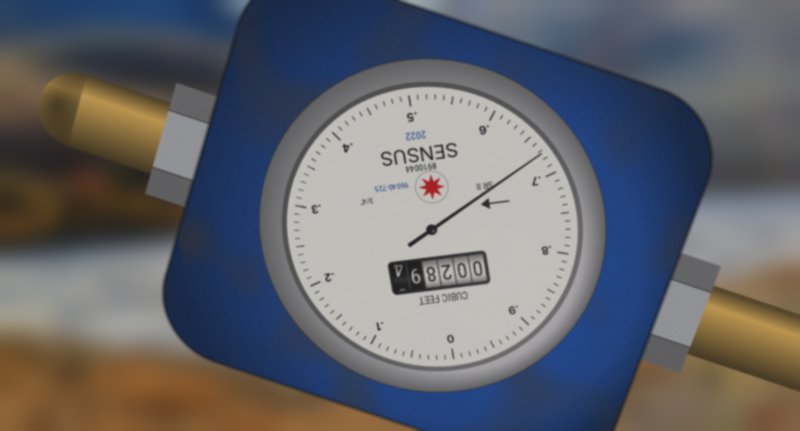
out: 2893.67
